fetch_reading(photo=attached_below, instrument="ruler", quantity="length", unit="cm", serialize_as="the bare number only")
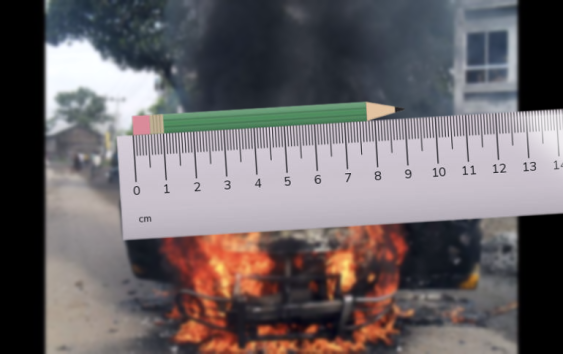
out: 9
